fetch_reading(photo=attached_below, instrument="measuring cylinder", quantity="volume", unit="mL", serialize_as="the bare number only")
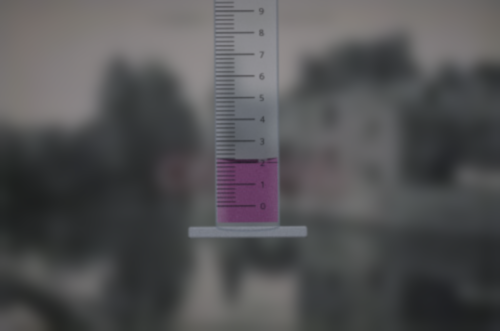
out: 2
